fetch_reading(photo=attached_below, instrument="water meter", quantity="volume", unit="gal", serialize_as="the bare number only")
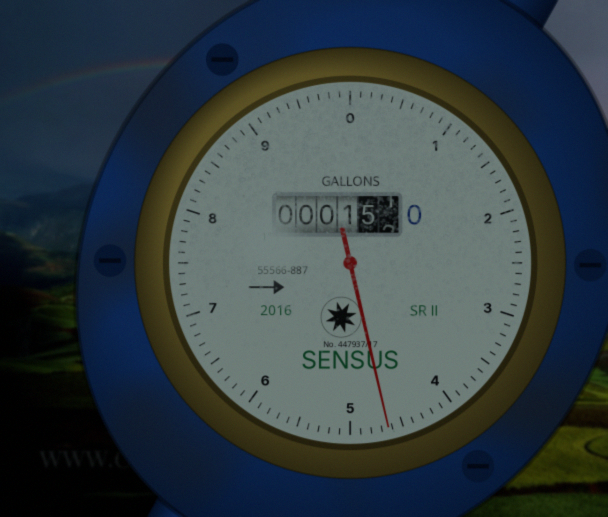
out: 1514.6
